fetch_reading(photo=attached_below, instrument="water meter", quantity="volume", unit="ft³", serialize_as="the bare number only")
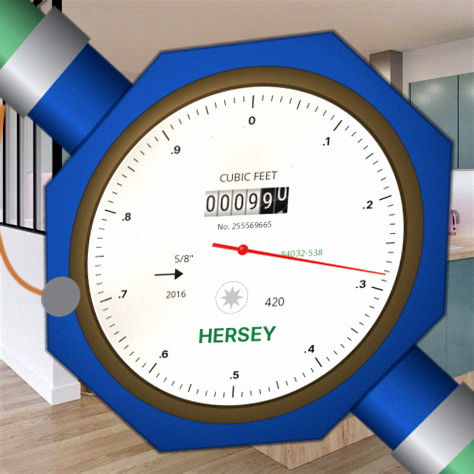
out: 990.28
